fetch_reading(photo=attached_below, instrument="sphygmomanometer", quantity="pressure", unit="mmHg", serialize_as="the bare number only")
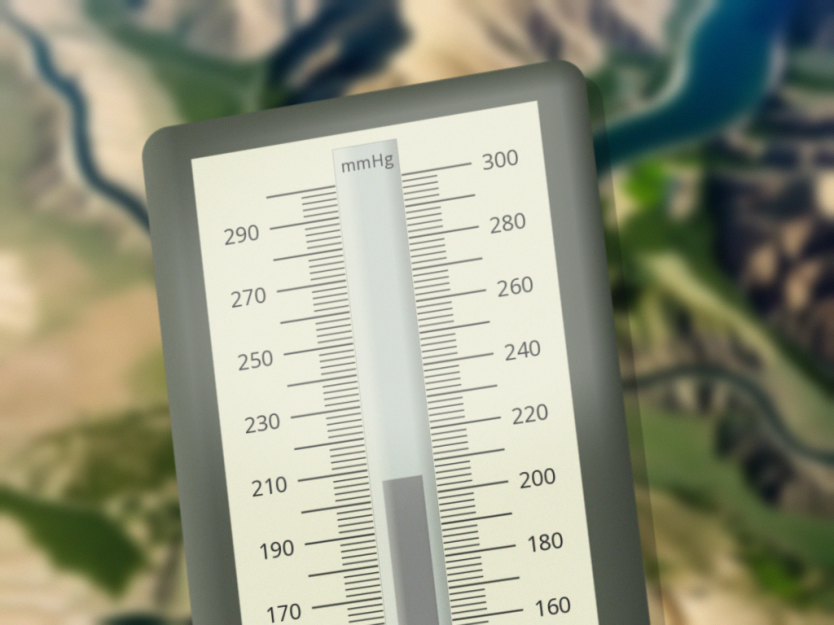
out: 206
